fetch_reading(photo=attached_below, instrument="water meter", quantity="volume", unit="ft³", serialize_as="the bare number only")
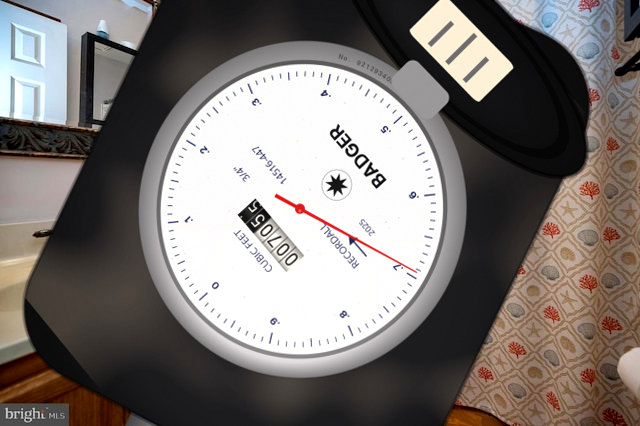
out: 7054.69
